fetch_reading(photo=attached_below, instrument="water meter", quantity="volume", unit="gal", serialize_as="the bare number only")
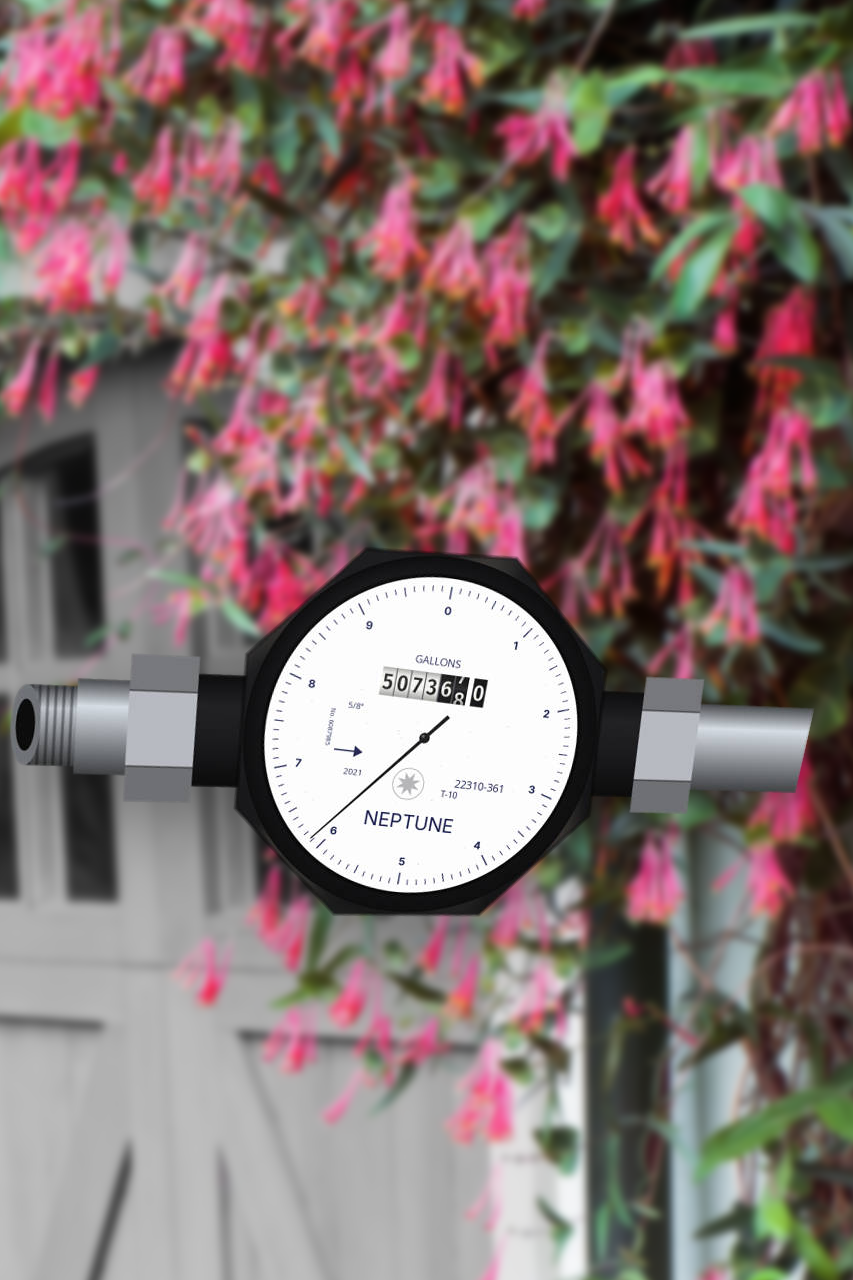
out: 5073676.1
